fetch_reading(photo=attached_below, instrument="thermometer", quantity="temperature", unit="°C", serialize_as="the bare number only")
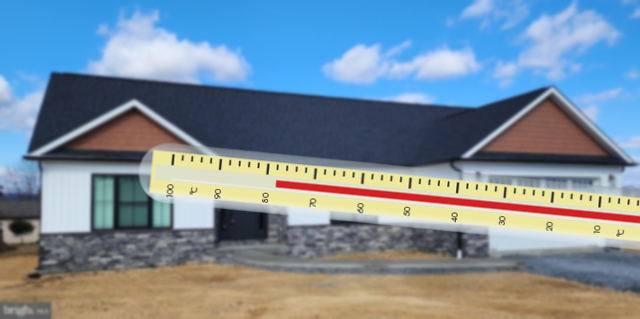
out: 78
